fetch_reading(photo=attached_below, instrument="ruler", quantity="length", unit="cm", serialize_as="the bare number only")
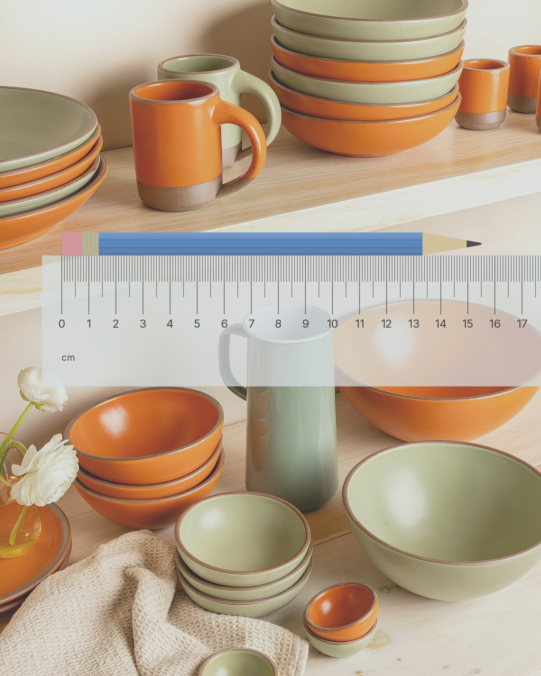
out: 15.5
